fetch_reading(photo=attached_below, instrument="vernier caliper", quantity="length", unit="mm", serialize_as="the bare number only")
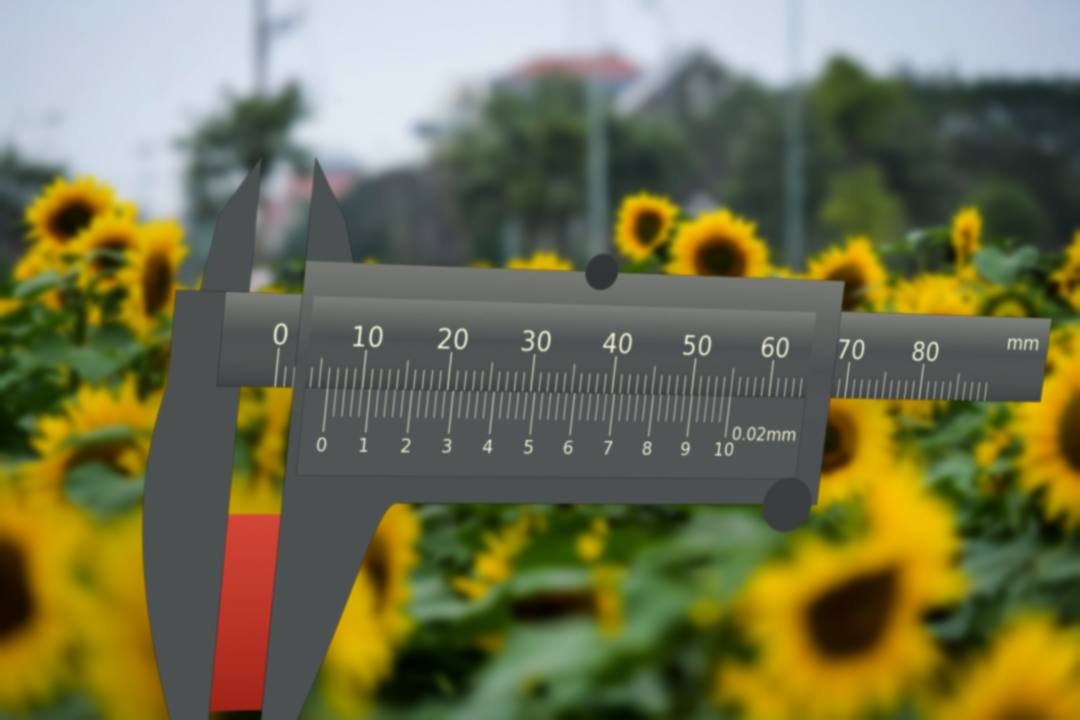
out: 6.0
